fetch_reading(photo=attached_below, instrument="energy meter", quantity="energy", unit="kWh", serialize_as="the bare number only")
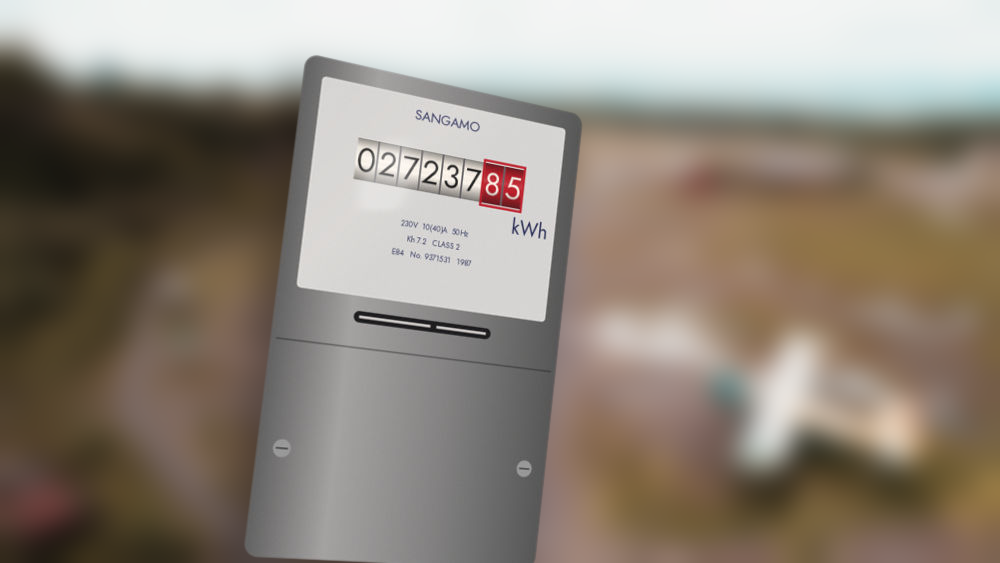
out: 27237.85
